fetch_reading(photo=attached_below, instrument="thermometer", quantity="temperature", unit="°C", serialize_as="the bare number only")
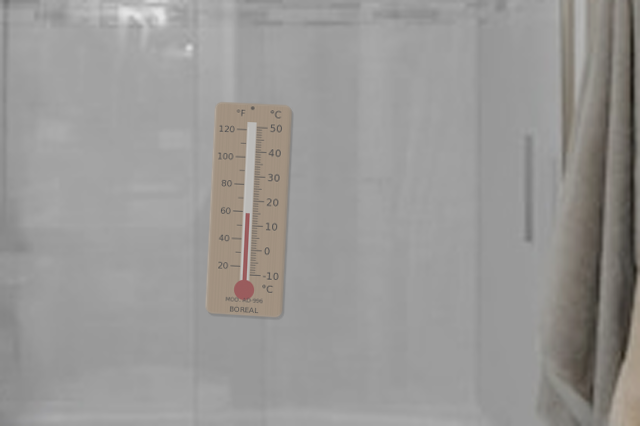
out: 15
